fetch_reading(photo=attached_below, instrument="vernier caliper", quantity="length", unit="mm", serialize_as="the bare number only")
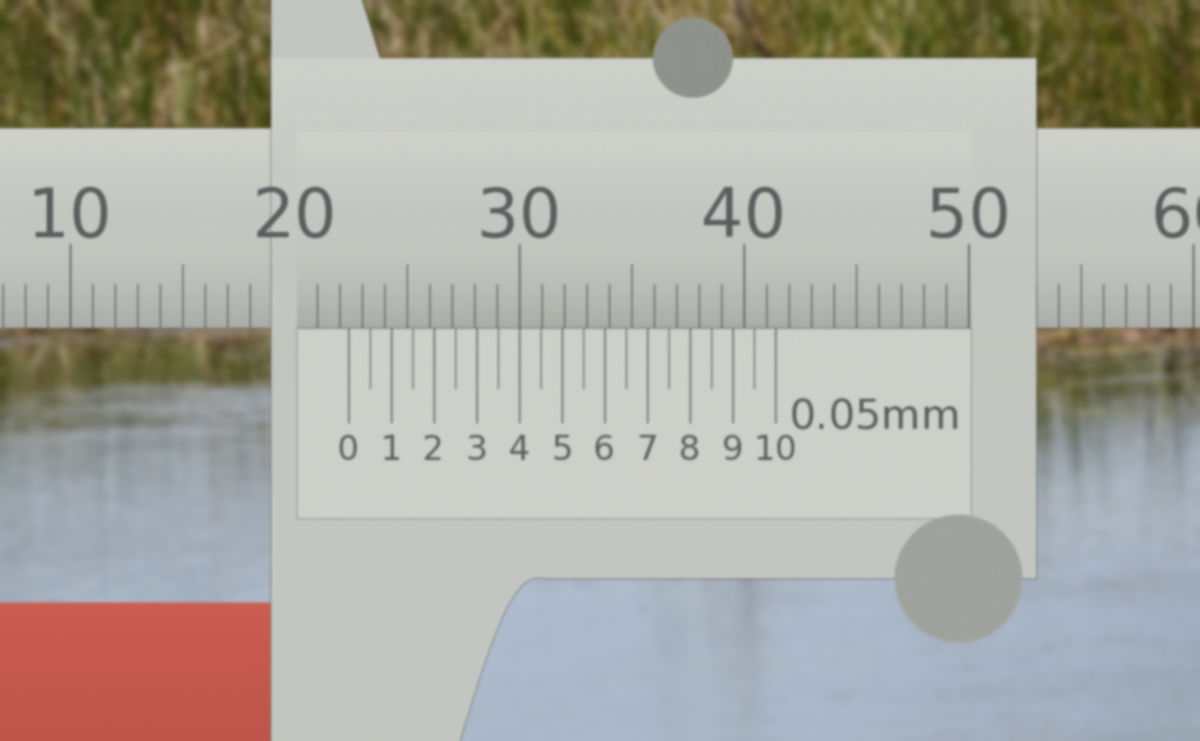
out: 22.4
